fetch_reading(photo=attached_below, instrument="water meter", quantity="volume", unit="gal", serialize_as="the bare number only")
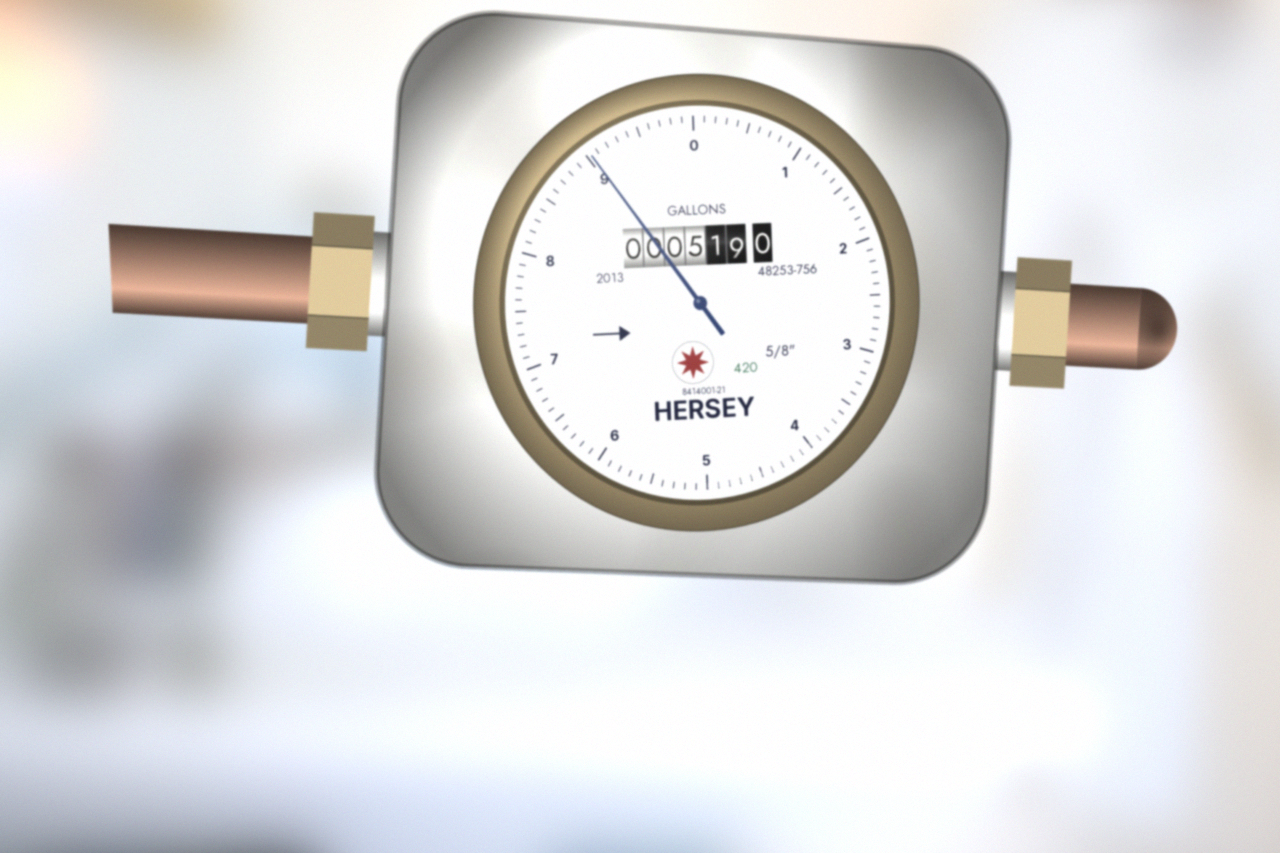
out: 5189.0
